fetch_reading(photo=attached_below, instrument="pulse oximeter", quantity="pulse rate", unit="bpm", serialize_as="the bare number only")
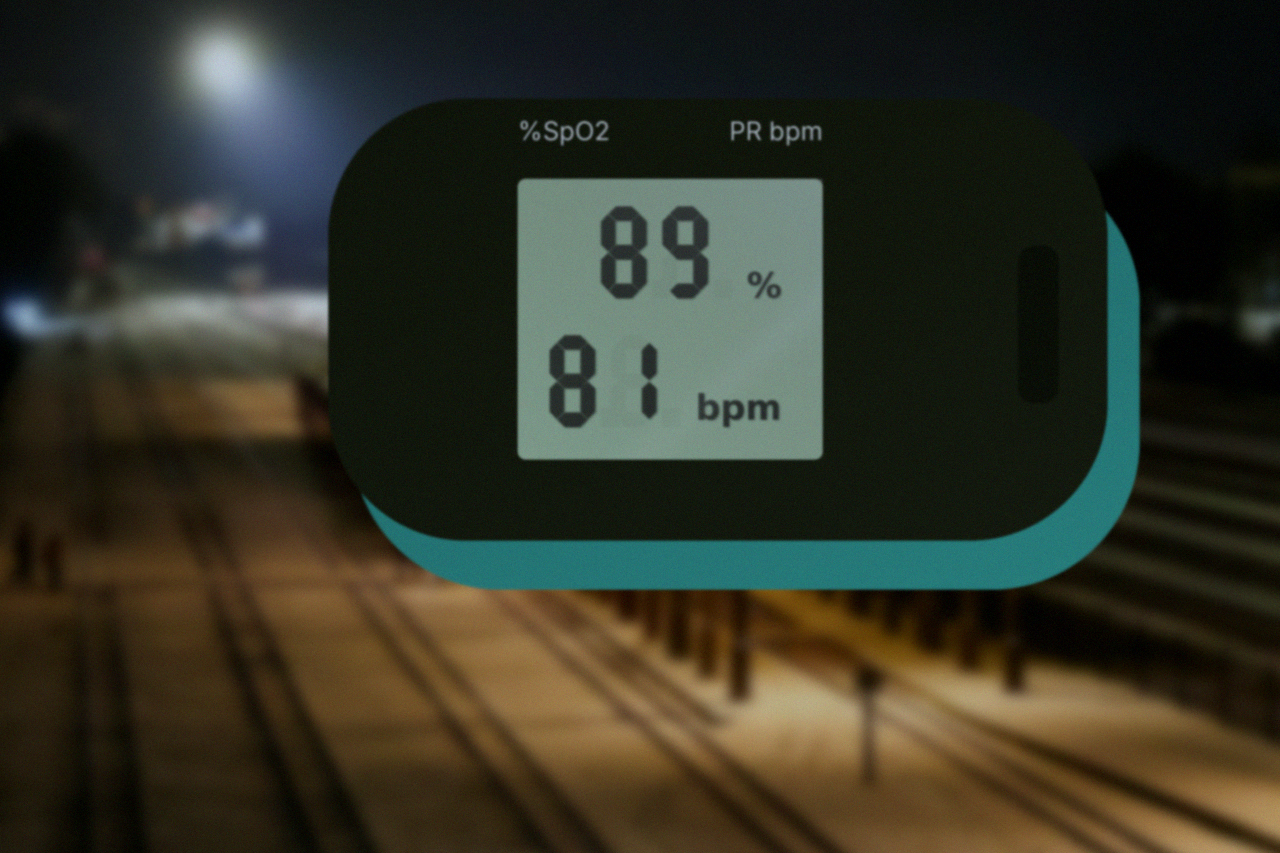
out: 81
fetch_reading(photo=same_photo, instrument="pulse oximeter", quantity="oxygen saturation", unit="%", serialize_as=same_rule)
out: 89
